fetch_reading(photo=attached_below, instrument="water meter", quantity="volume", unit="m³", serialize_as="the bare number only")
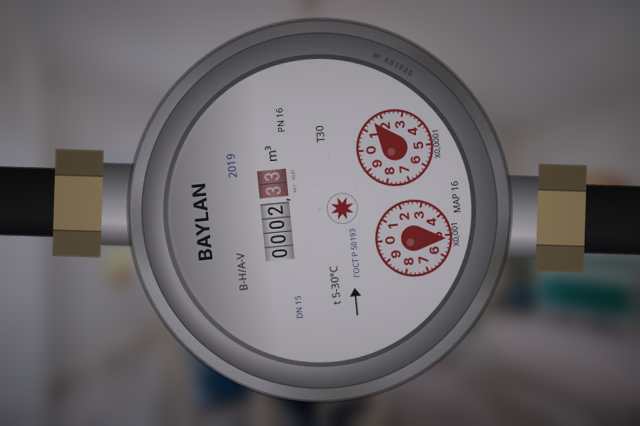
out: 2.3351
